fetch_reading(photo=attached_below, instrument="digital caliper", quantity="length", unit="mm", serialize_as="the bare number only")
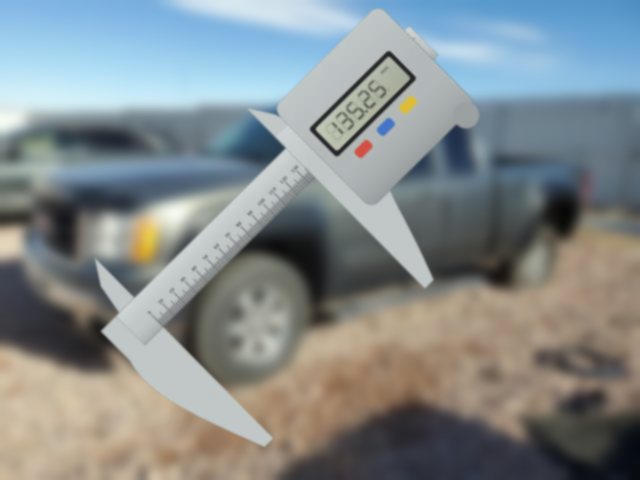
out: 135.25
